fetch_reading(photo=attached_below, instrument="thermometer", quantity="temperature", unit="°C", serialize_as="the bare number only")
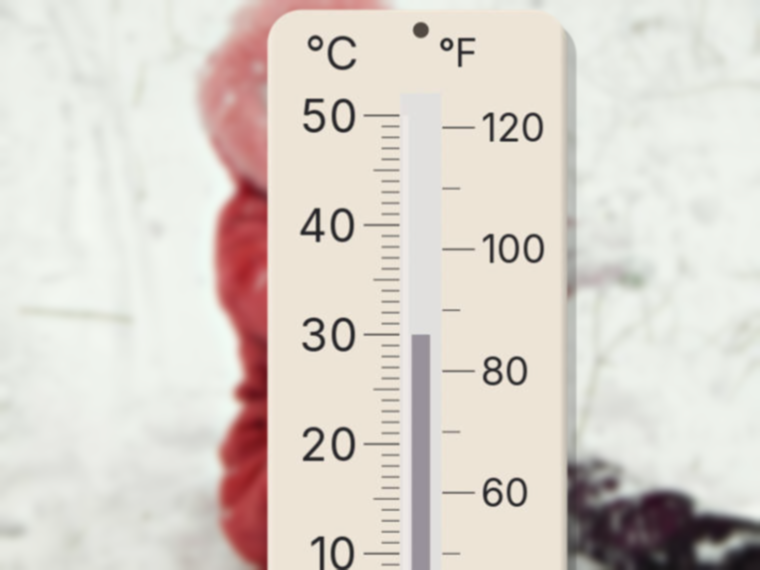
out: 30
